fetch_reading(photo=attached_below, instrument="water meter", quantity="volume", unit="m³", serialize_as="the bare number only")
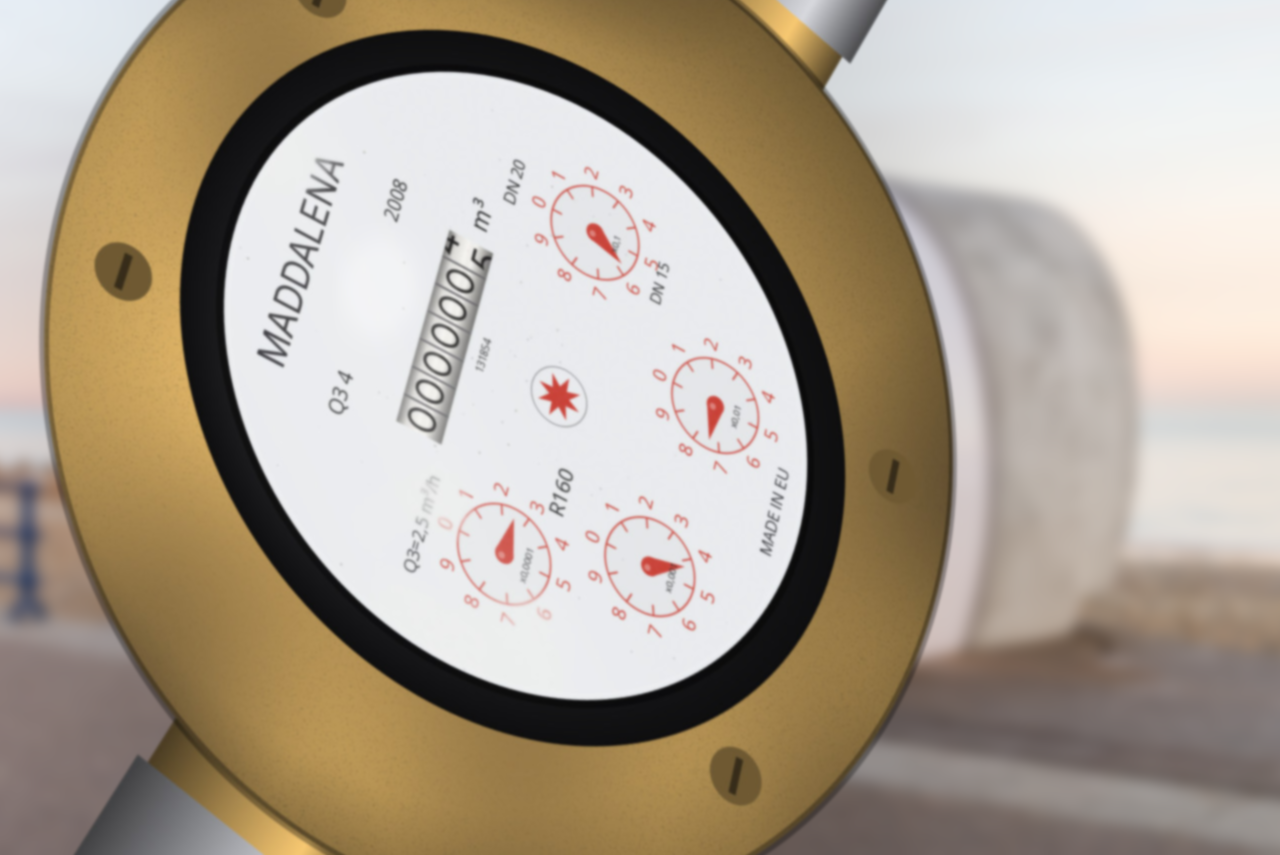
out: 4.5742
